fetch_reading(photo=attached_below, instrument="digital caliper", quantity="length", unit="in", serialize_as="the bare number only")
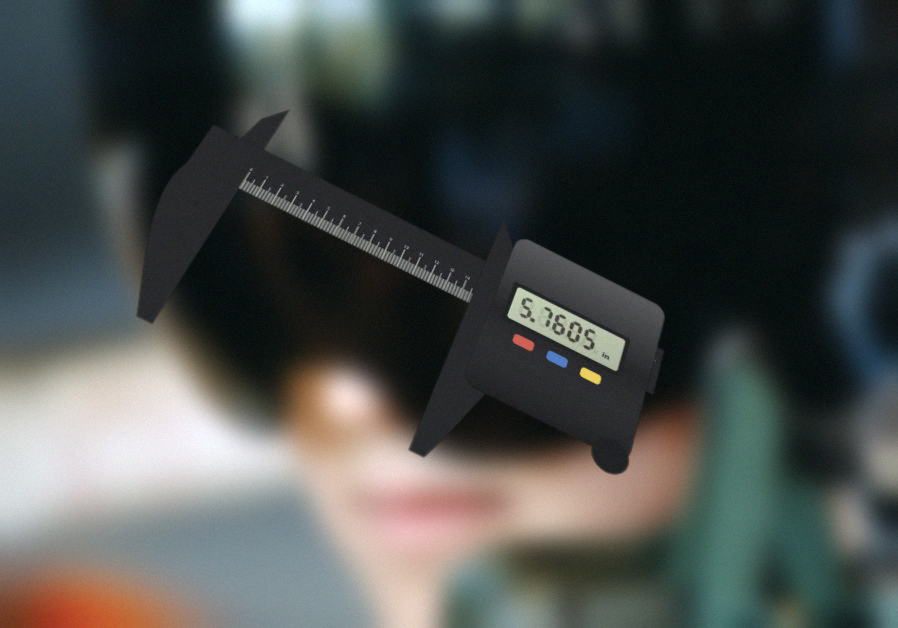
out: 5.7605
